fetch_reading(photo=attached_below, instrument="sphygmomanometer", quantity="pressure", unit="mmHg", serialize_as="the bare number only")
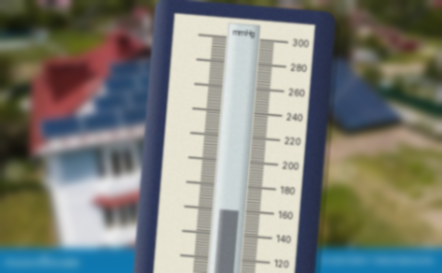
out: 160
